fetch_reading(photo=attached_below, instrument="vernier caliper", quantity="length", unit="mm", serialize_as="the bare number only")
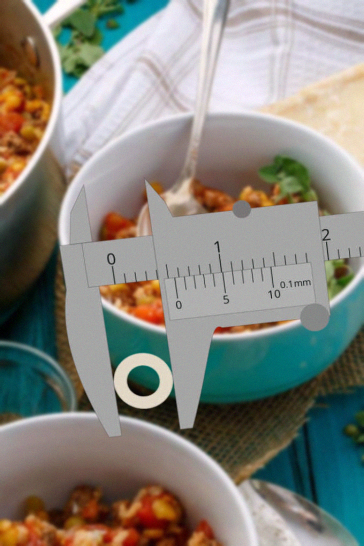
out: 5.6
